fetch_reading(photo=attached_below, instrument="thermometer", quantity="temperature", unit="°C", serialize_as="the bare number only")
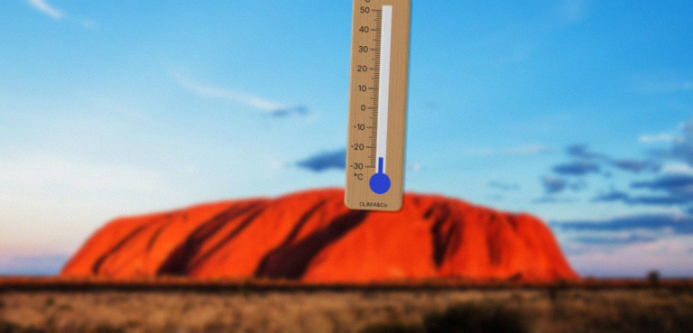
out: -25
